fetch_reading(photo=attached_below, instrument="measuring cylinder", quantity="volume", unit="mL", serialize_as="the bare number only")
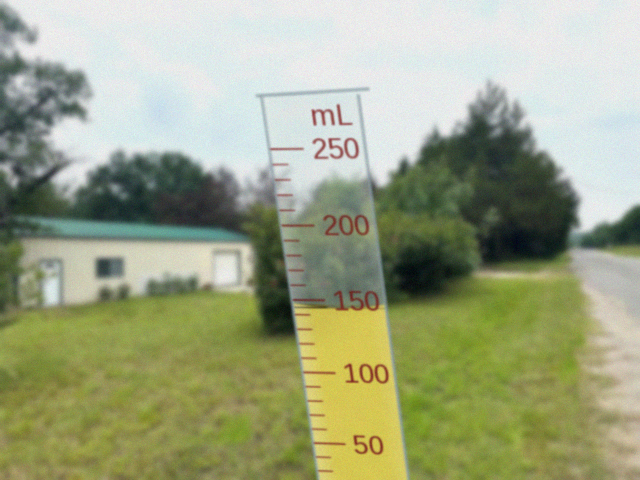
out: 145
